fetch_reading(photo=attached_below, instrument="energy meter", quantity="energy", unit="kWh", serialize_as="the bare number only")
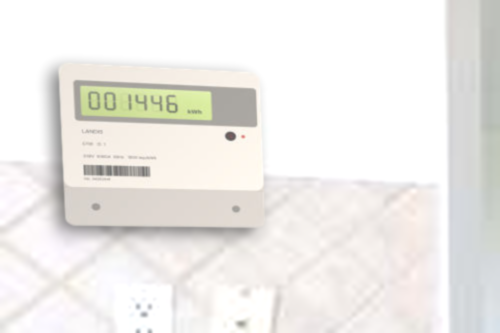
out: 1446
